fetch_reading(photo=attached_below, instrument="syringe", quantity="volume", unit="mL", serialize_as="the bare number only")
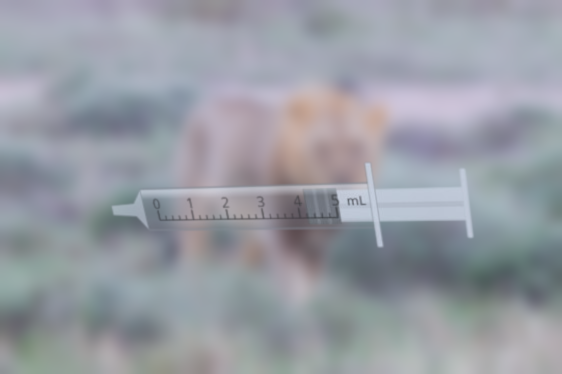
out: 4.2
